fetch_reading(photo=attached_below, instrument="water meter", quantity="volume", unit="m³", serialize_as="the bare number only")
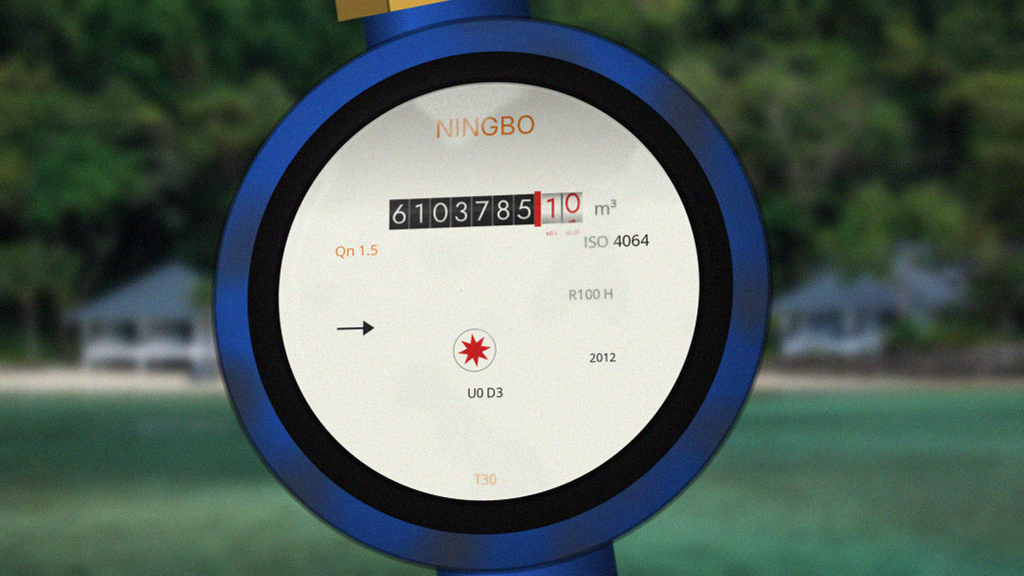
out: 6103785.10
